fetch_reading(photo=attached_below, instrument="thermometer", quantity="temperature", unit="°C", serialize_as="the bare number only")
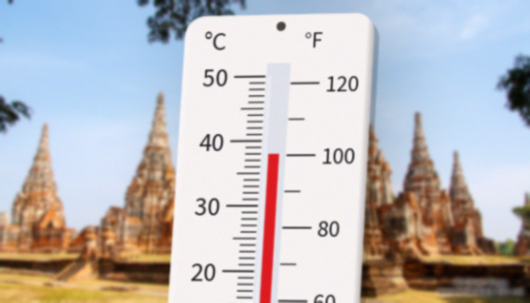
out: 38
